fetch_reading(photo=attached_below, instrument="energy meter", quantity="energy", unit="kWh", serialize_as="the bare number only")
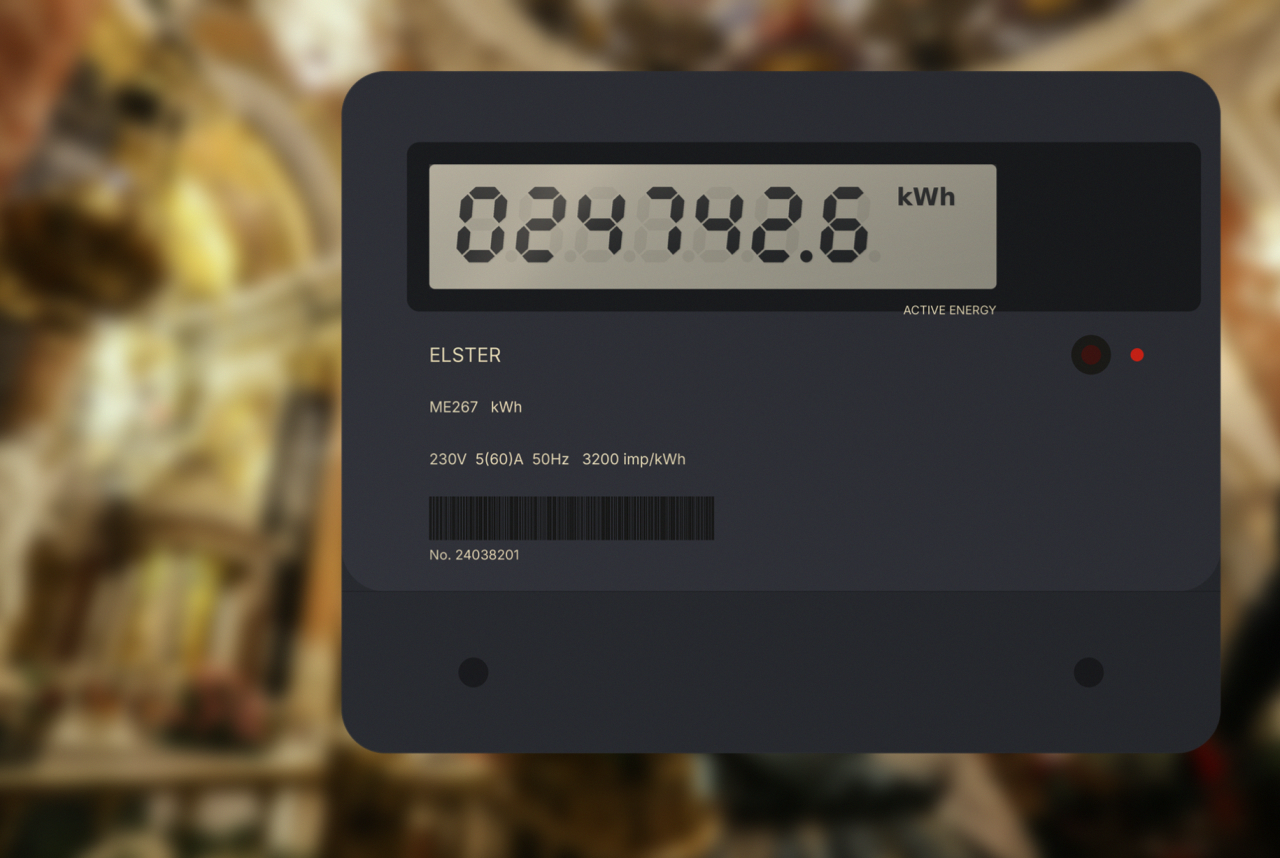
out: 24742.6
